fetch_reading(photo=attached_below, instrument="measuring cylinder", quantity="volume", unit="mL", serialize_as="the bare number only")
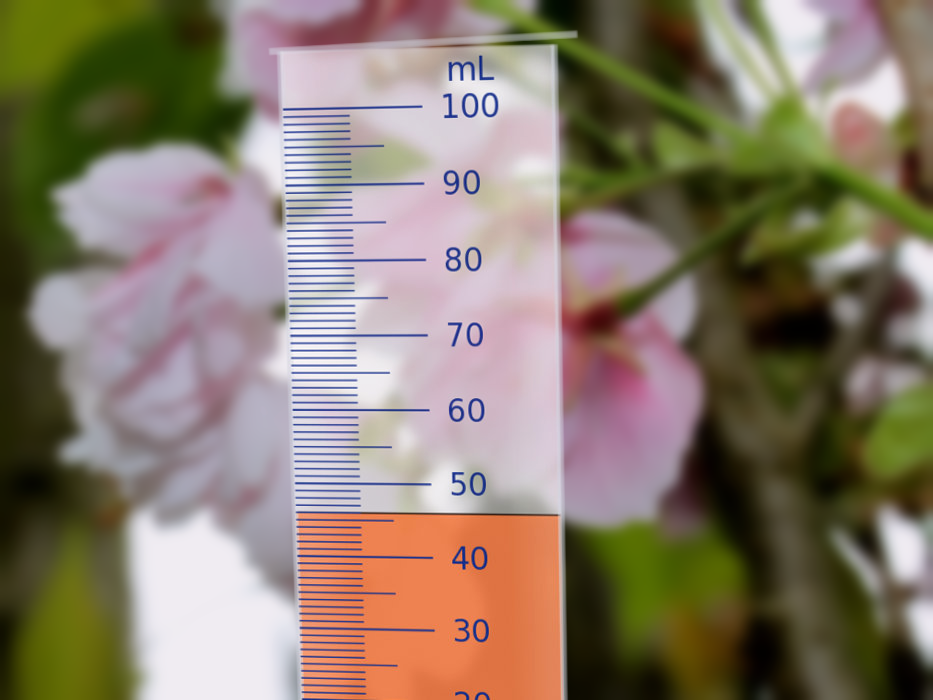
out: 46
